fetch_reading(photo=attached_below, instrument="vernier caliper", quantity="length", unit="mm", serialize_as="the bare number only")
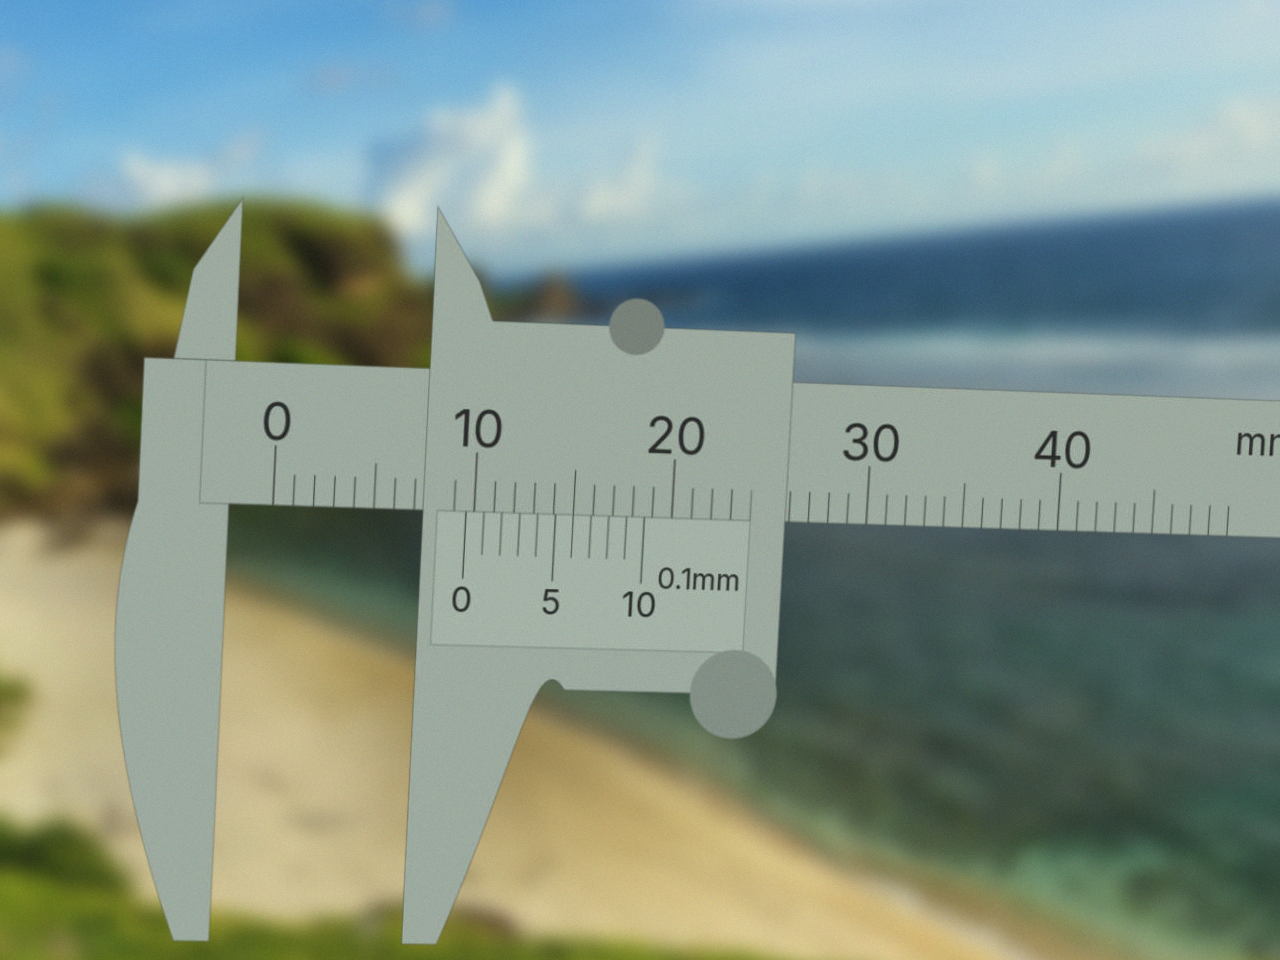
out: 9.6
